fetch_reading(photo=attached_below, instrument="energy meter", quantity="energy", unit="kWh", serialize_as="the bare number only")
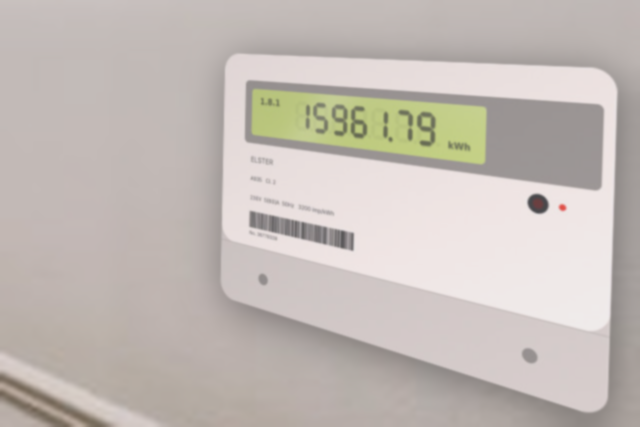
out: 15961.79
